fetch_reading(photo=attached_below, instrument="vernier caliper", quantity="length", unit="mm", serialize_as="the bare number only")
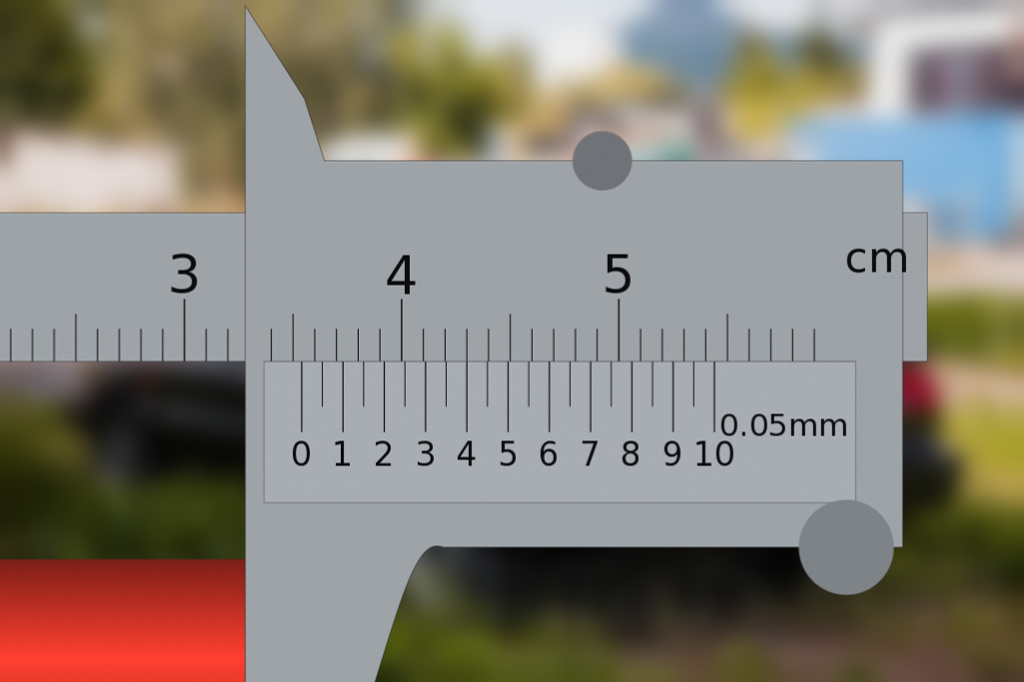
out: 35.4
